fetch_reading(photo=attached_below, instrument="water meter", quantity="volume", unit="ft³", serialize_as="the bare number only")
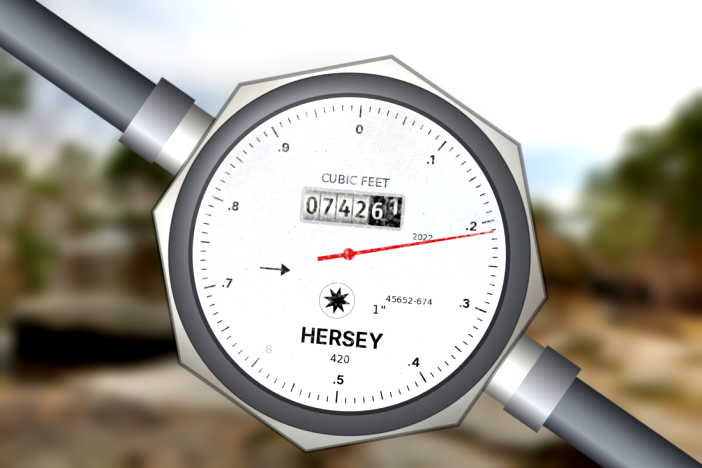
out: 74261.21
